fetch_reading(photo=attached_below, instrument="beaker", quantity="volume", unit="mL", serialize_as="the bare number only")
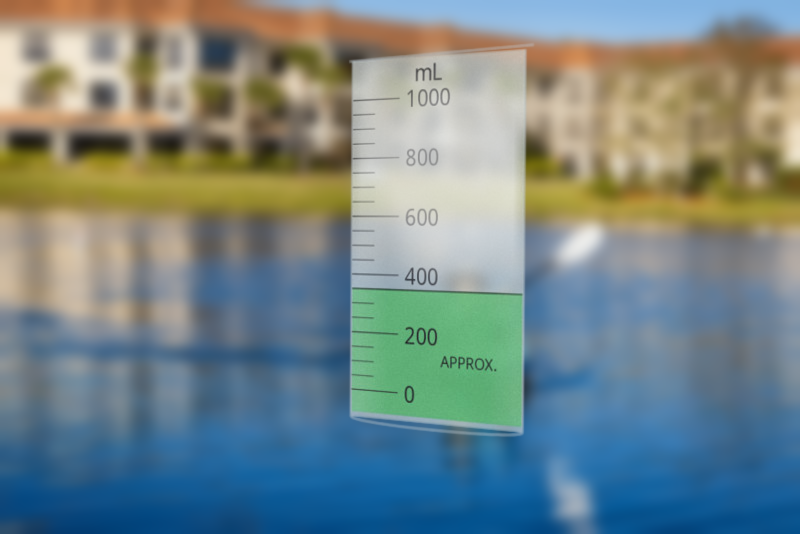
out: 350
